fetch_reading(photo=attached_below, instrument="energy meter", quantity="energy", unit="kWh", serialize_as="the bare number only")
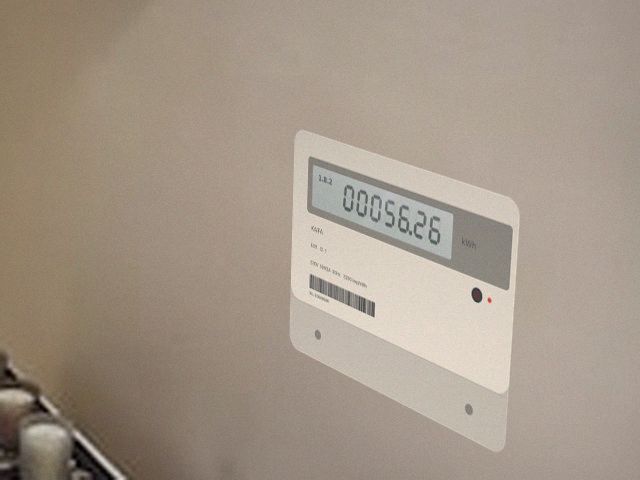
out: 56.26
